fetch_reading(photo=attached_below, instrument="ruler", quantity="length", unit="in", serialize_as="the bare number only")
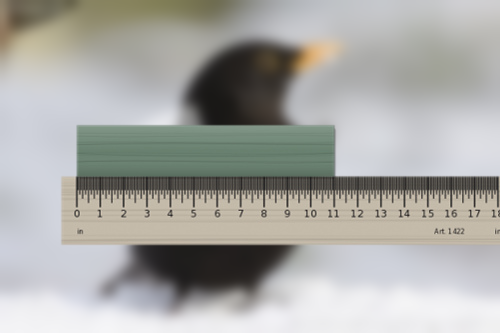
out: 11
